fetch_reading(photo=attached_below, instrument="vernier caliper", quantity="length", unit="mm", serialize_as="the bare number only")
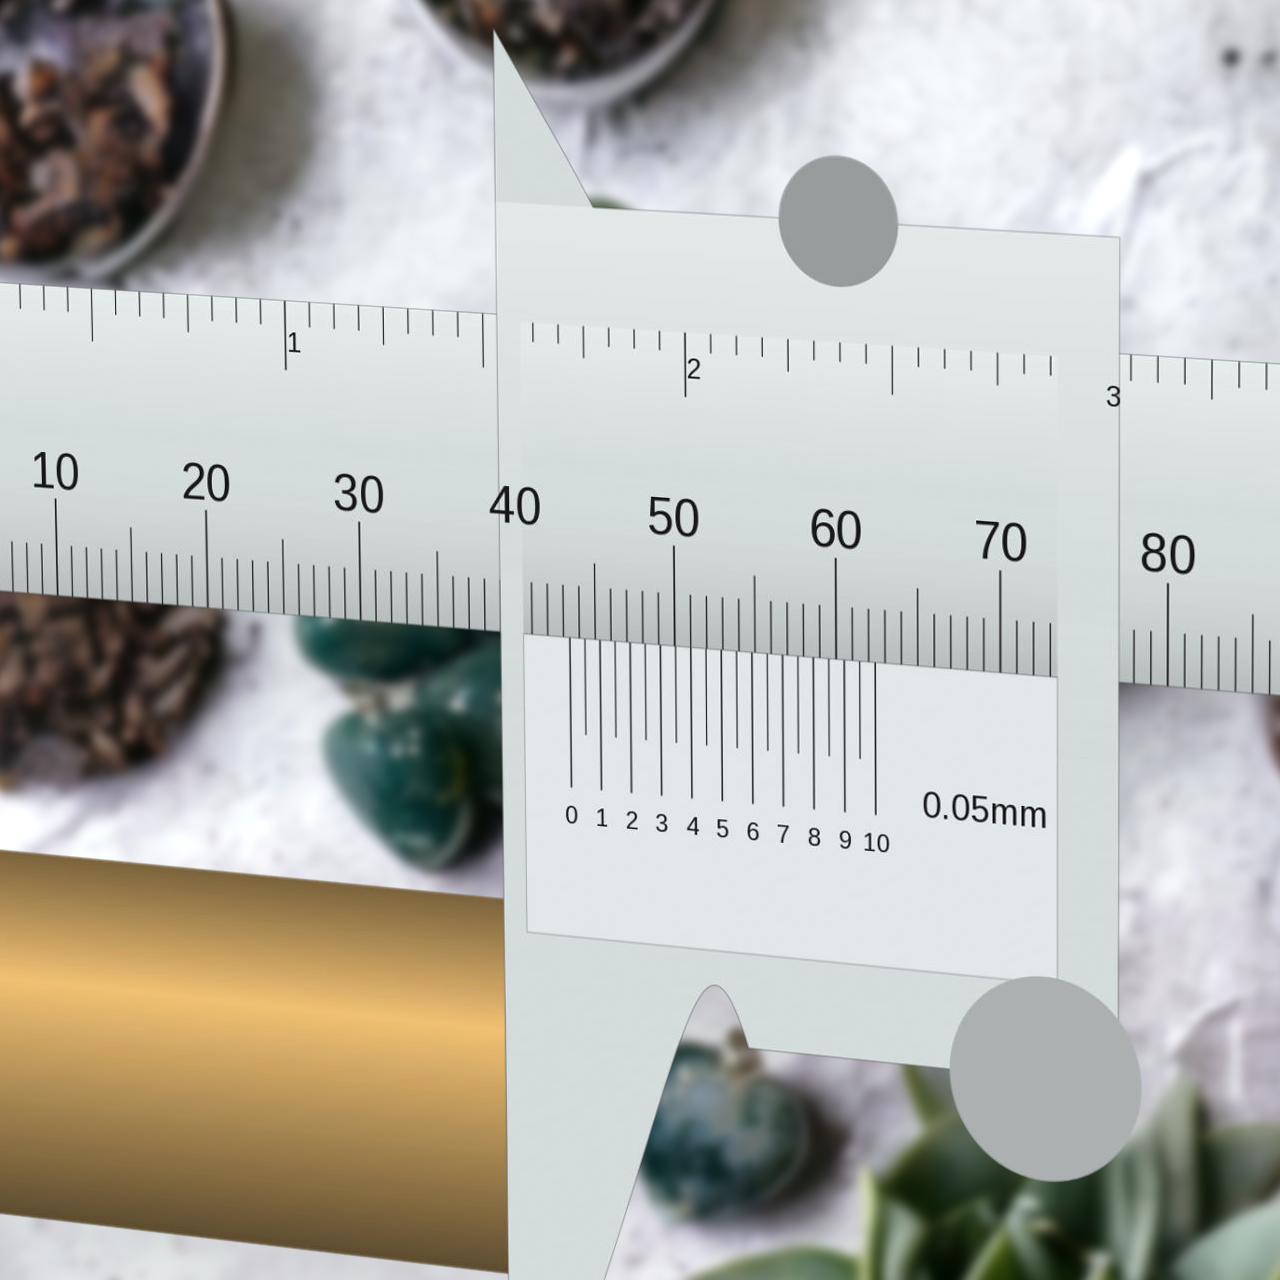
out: 43.4
